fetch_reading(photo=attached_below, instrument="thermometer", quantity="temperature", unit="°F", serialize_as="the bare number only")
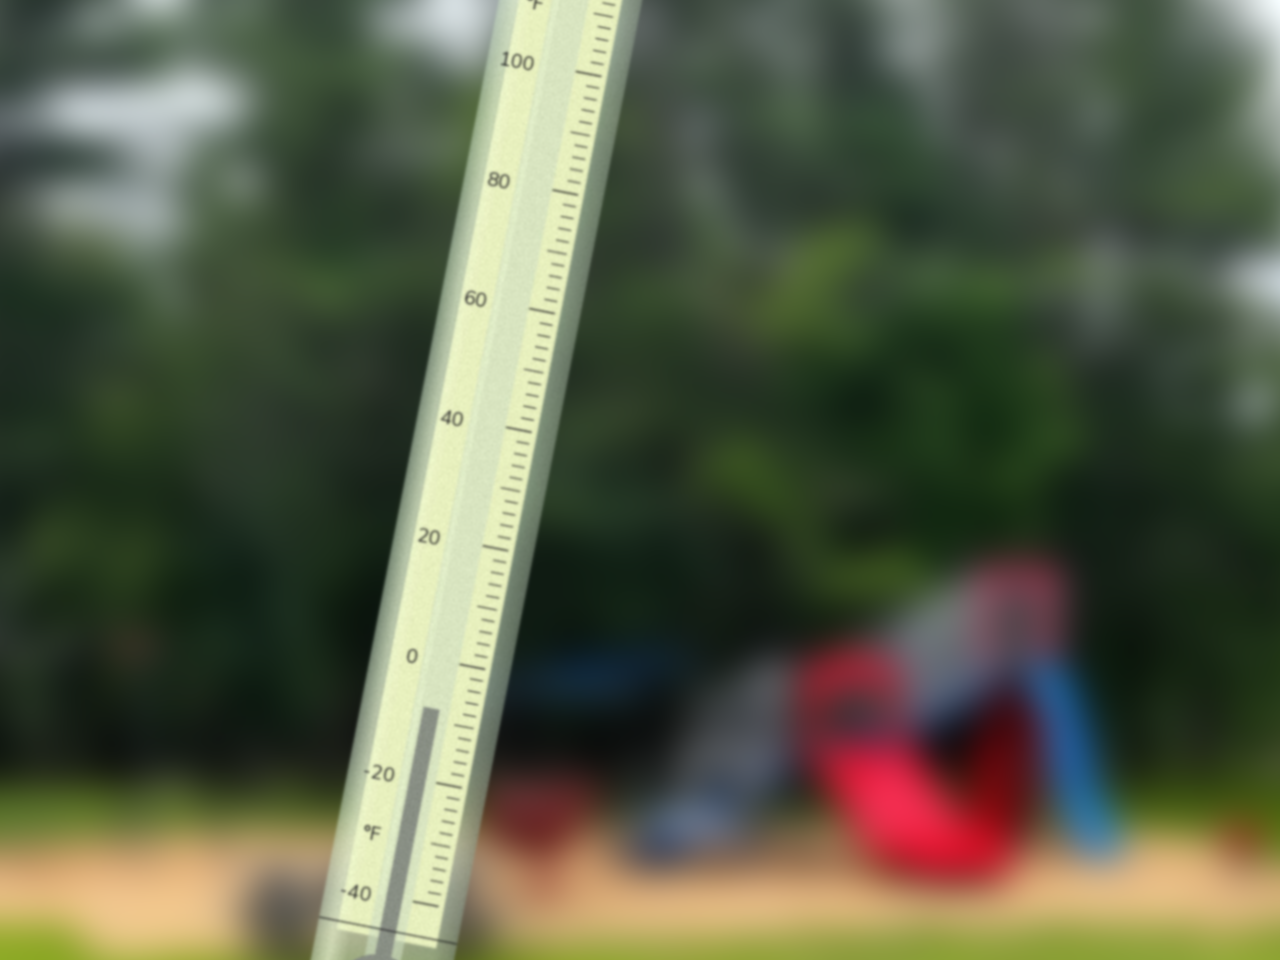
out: -8
